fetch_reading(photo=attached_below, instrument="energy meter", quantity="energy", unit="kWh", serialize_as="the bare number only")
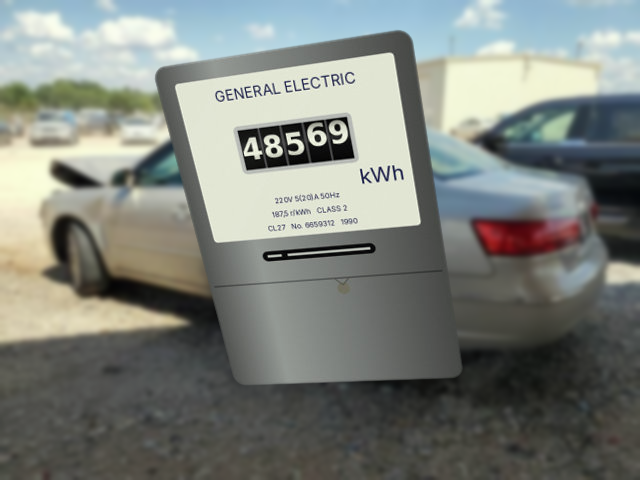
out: 48569
